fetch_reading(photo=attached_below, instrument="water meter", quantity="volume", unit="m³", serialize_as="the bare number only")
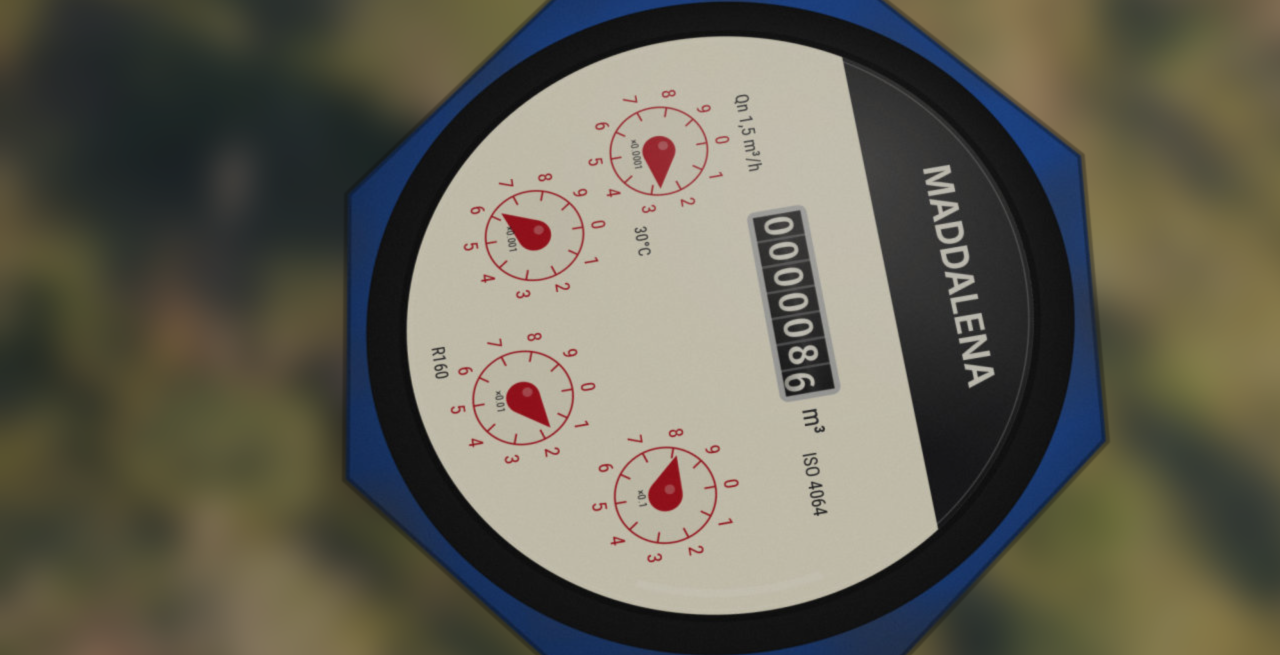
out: 85.8162
